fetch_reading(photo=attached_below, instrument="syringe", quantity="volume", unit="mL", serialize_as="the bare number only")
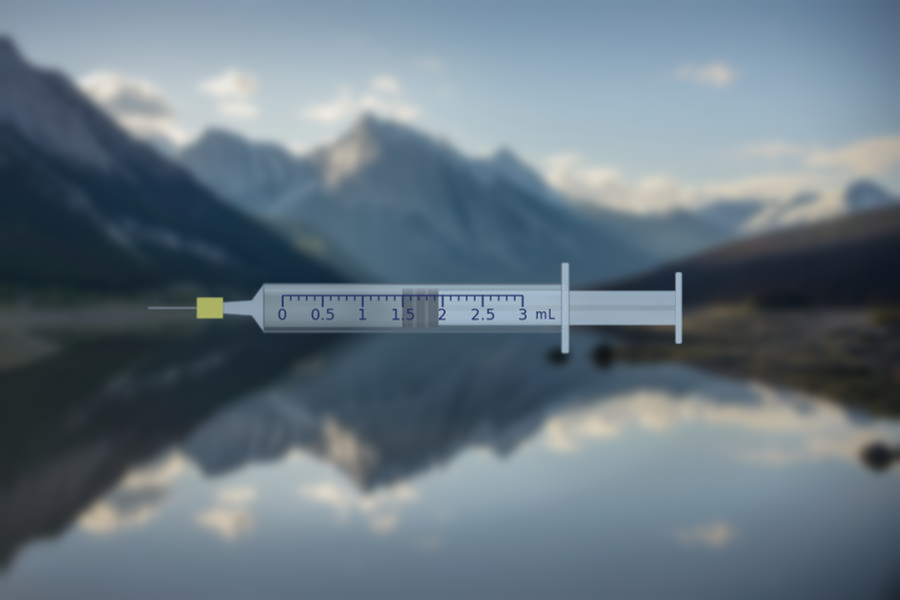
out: 1.5
